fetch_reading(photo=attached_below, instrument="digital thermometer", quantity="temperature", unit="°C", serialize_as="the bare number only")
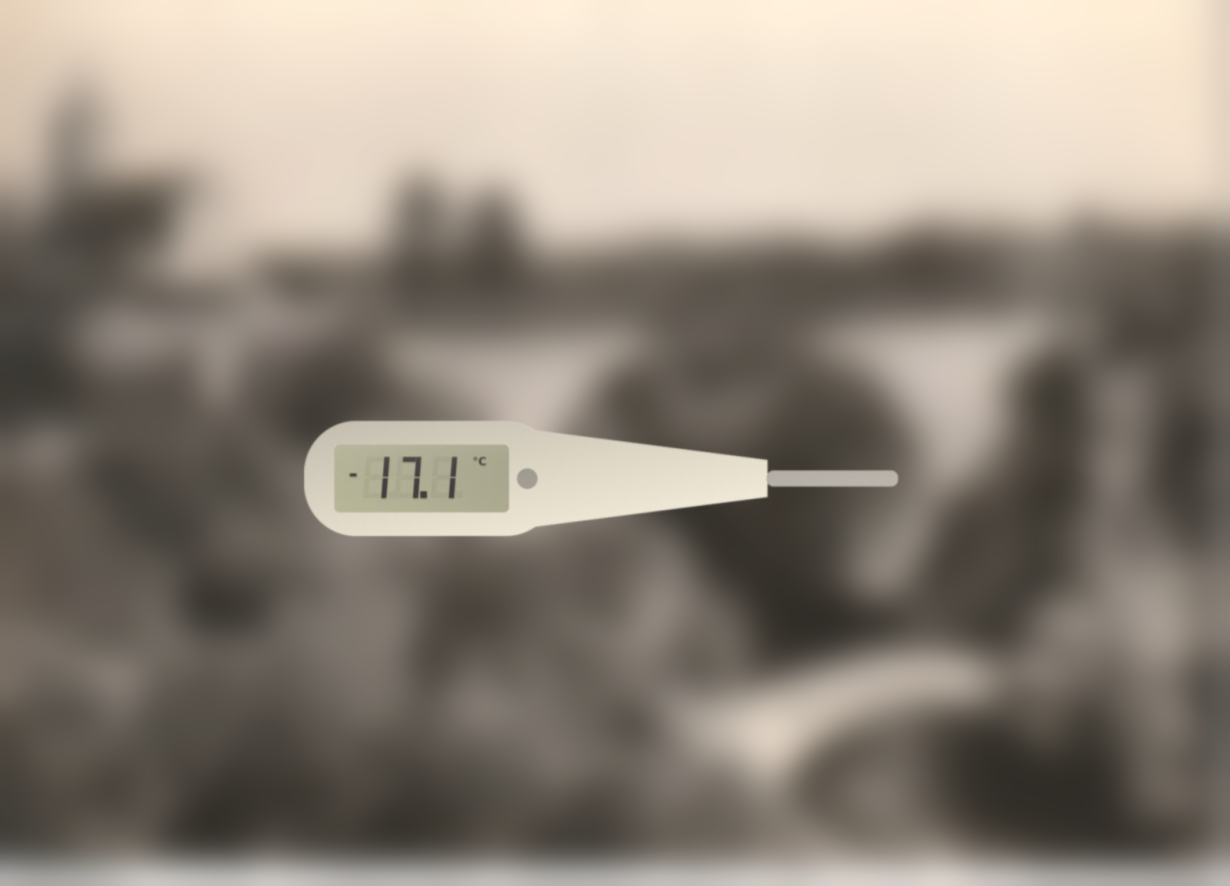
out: -17.1
